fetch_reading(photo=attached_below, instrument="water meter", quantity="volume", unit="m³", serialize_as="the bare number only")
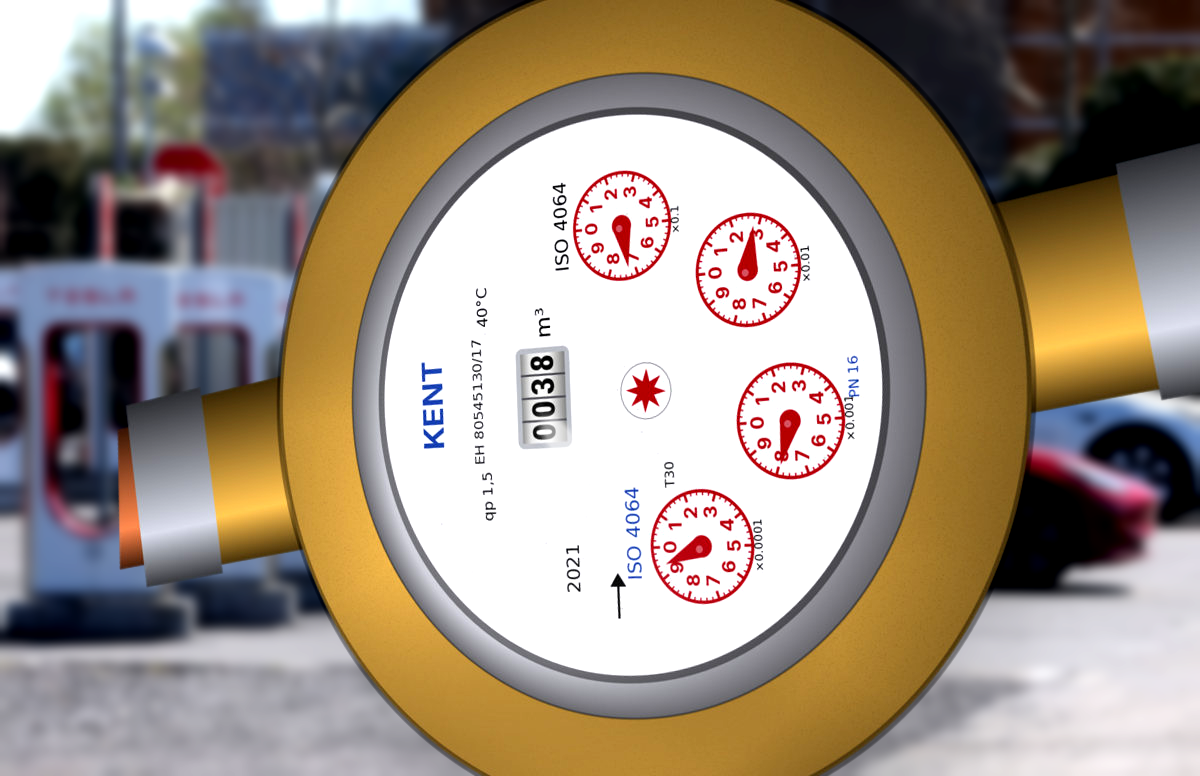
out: 38.7279
